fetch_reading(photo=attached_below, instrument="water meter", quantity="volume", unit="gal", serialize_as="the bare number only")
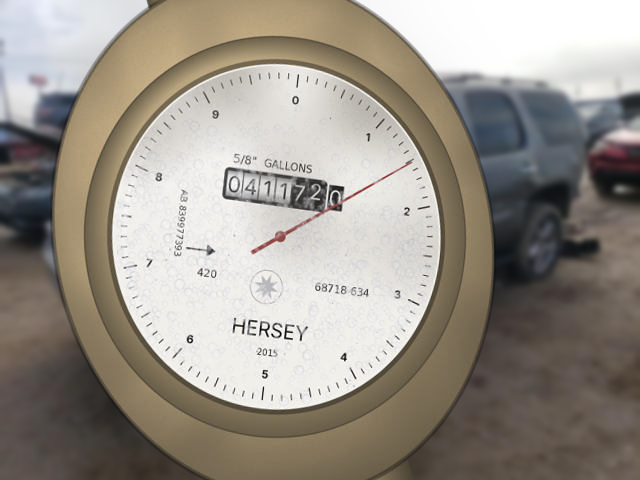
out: 411721.5
